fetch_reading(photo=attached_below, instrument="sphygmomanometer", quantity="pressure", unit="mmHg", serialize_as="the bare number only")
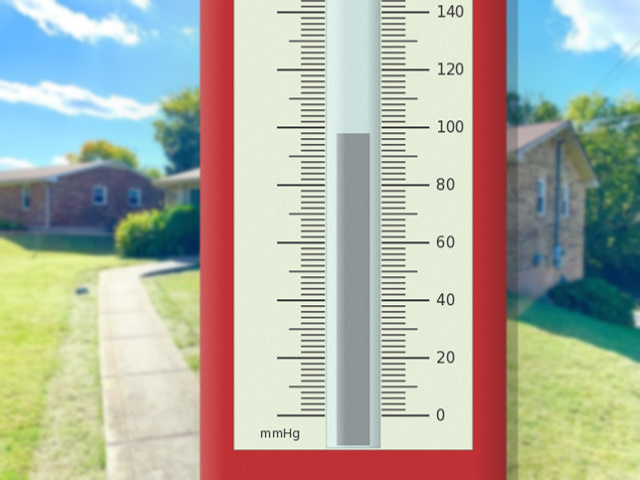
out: 98
